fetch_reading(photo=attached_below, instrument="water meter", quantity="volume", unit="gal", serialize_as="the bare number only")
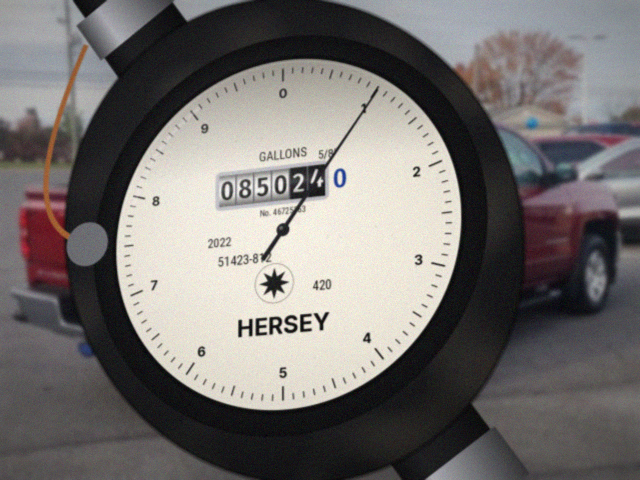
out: 850241.0
